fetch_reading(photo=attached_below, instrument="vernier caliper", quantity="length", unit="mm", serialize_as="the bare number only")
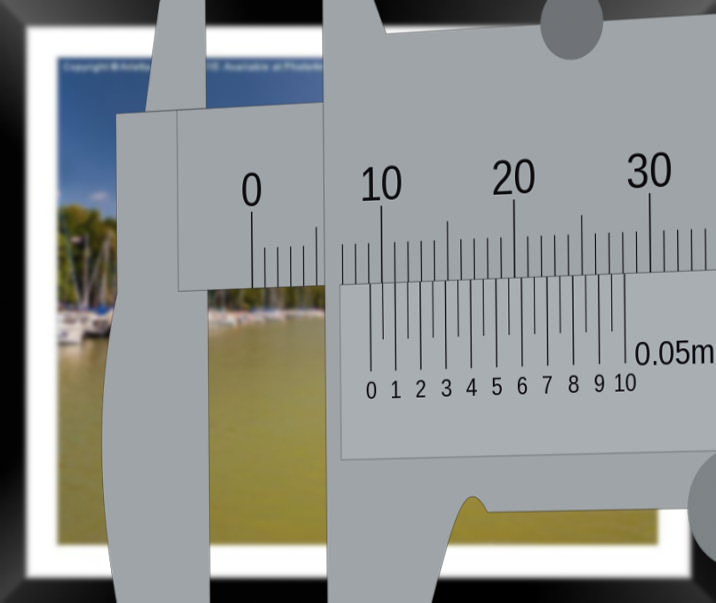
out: 9.1
